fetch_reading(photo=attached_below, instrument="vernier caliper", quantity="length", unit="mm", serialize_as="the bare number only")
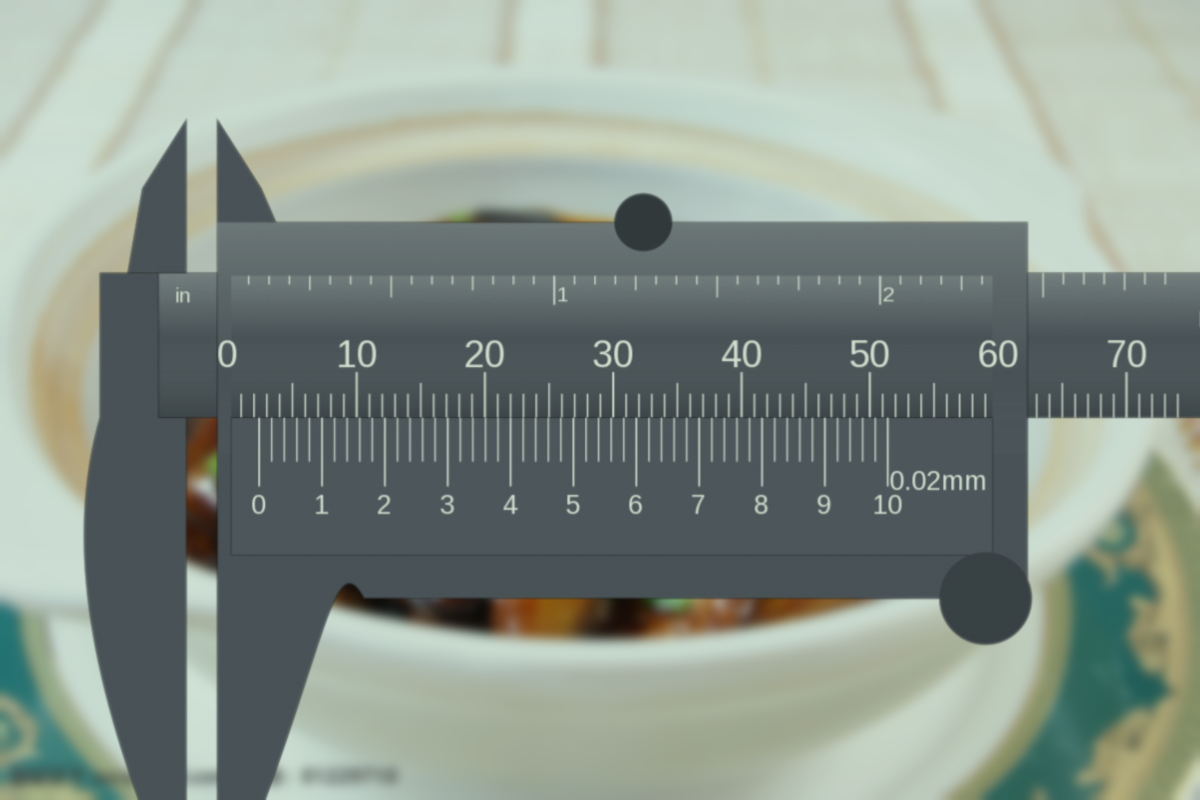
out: 2.4
